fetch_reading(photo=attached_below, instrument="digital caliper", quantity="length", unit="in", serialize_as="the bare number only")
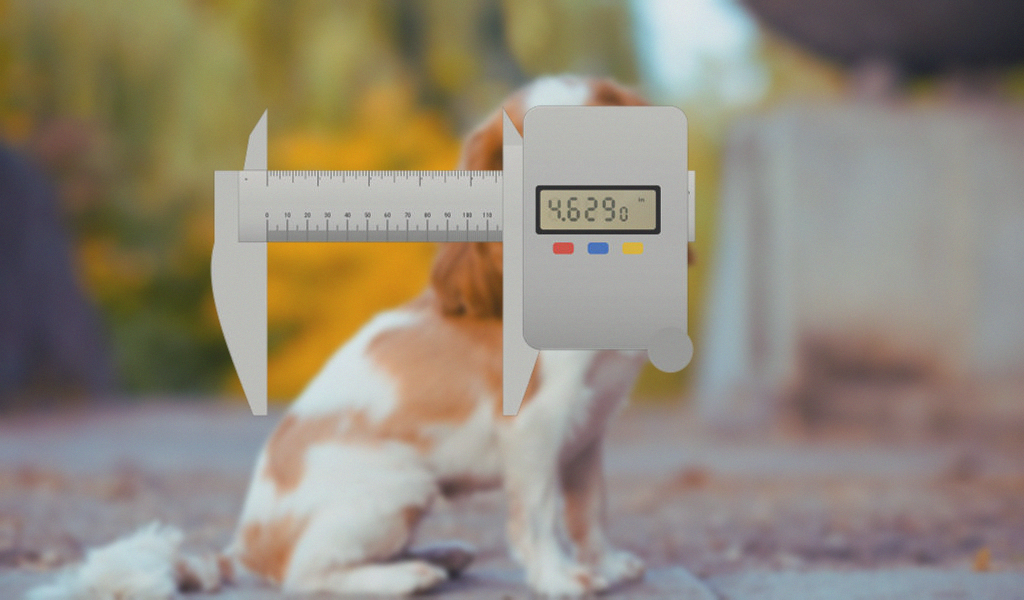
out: 4.6290
